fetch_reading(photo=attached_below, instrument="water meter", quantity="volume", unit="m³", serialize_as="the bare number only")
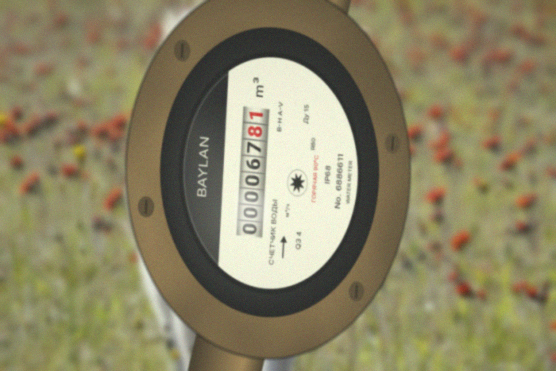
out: 67.81
